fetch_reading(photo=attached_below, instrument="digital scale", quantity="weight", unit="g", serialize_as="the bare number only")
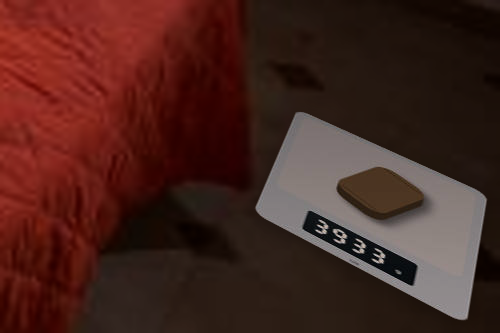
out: 3933
